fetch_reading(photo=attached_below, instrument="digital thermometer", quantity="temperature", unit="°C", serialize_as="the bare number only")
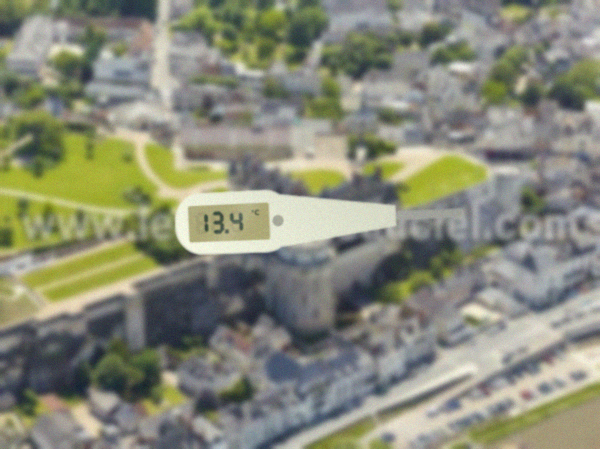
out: 13.4
